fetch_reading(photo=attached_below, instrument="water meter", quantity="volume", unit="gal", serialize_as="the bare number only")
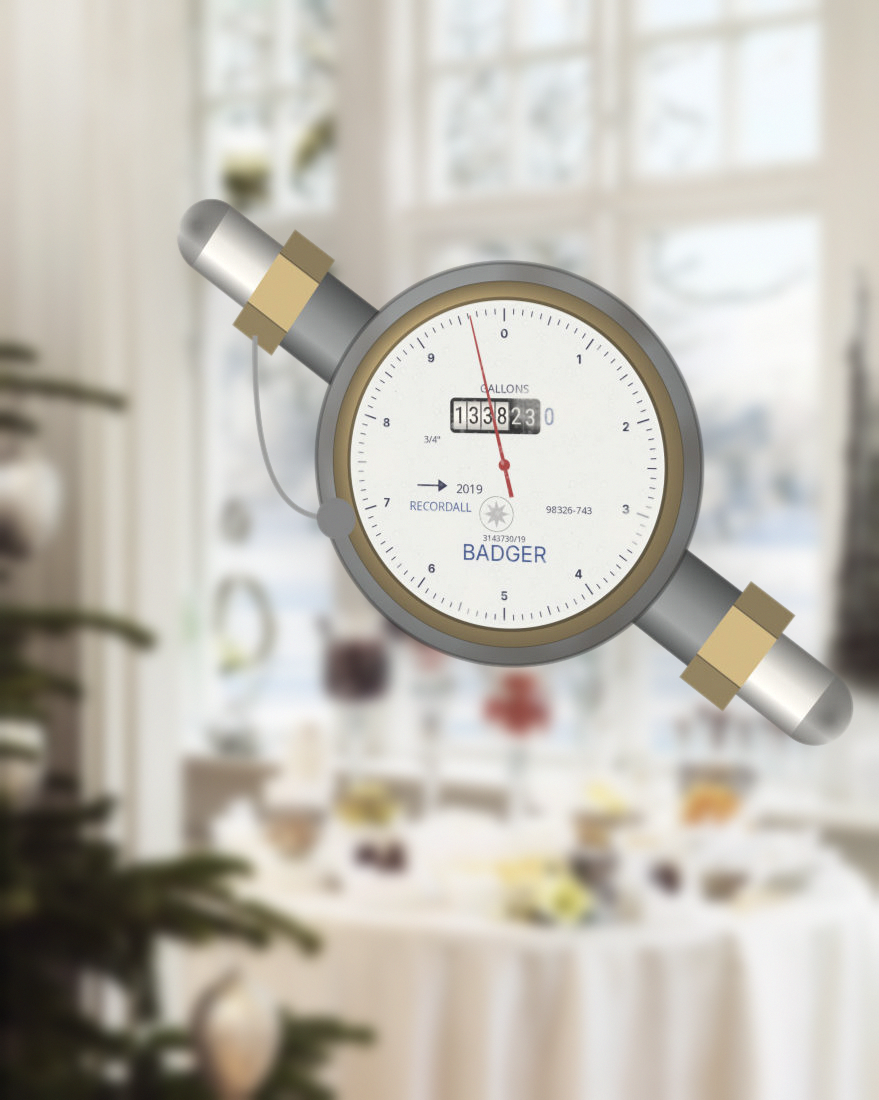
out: 1338229.6
